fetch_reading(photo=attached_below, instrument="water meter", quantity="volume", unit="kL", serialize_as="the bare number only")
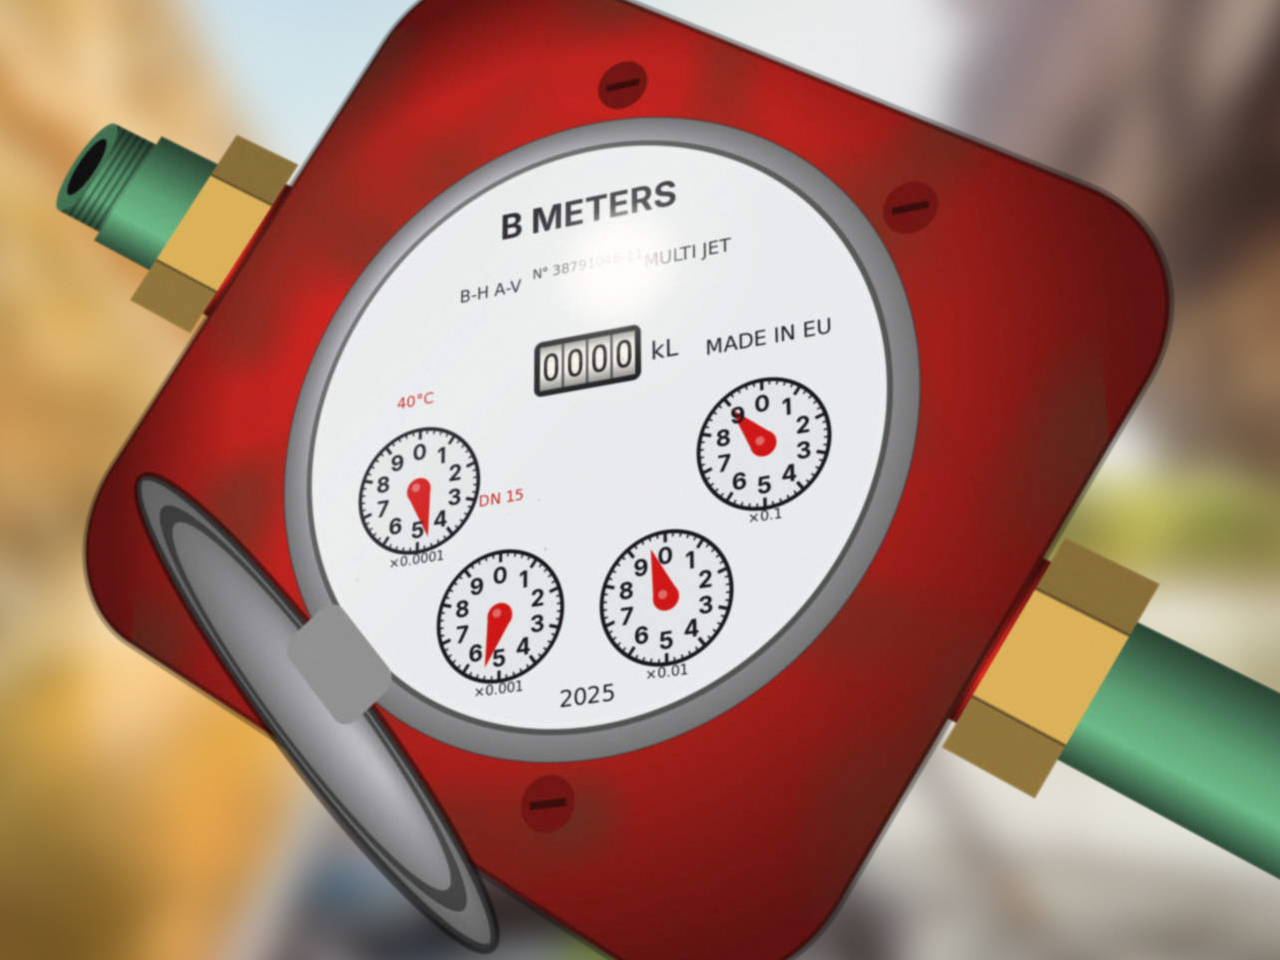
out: 0.8954
